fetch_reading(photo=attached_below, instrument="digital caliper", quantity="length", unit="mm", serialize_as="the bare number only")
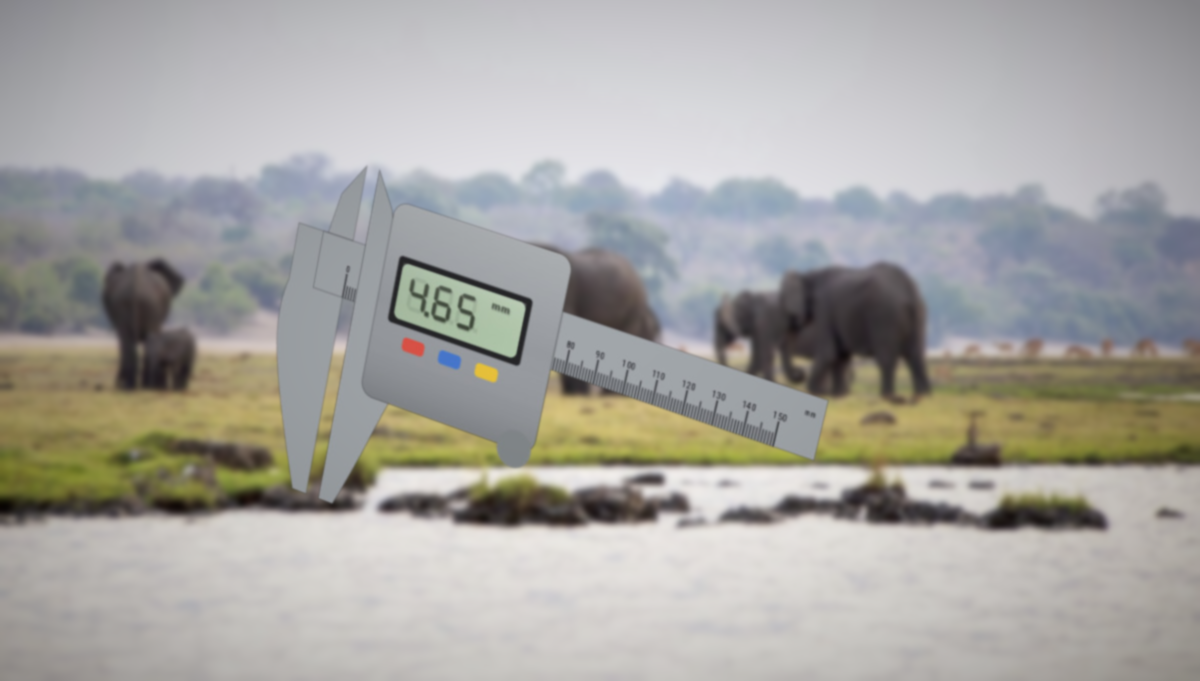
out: 4.65
